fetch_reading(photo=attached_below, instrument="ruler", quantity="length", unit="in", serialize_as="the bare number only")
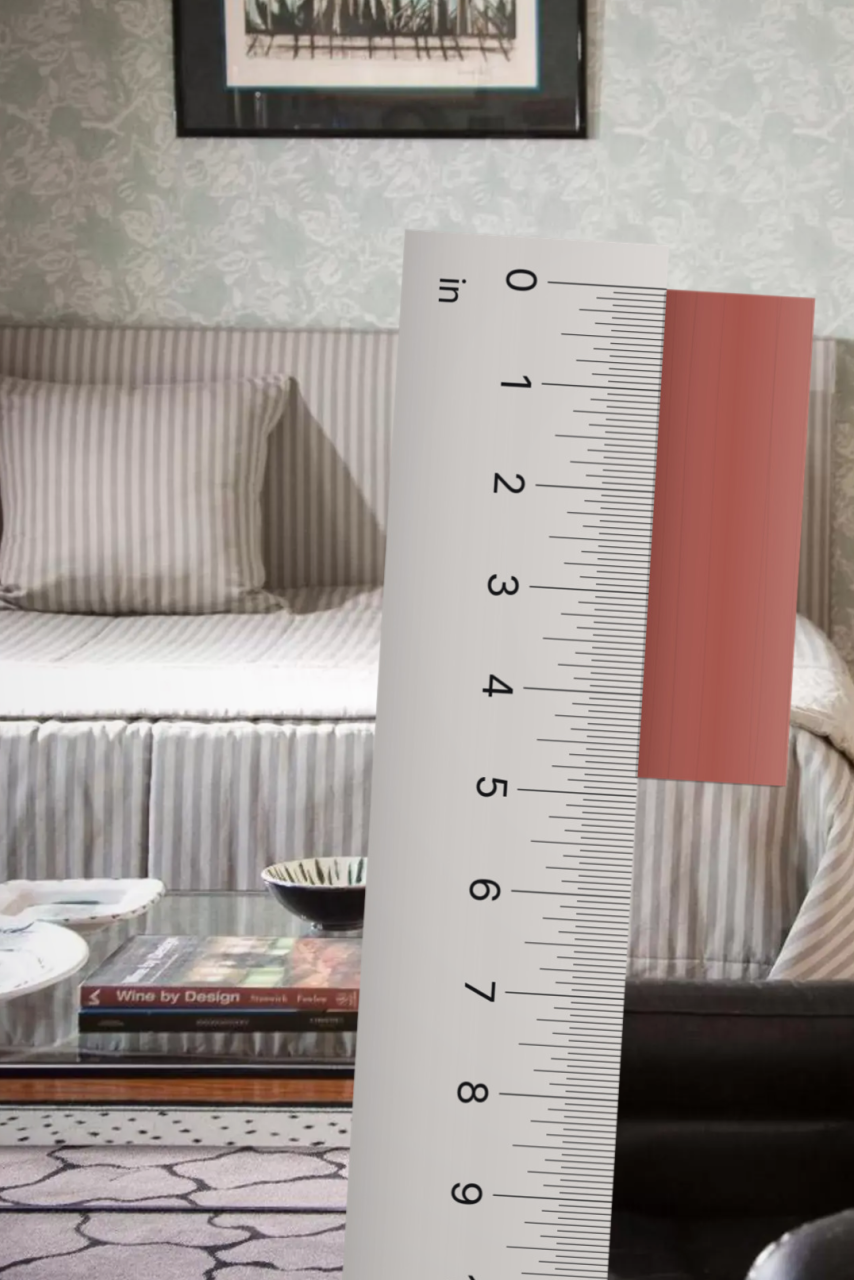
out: 4.8125
